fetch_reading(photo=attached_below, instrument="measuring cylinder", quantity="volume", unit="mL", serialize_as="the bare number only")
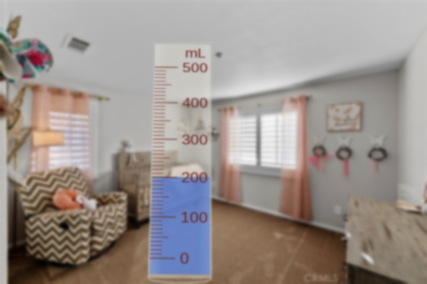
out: 200
